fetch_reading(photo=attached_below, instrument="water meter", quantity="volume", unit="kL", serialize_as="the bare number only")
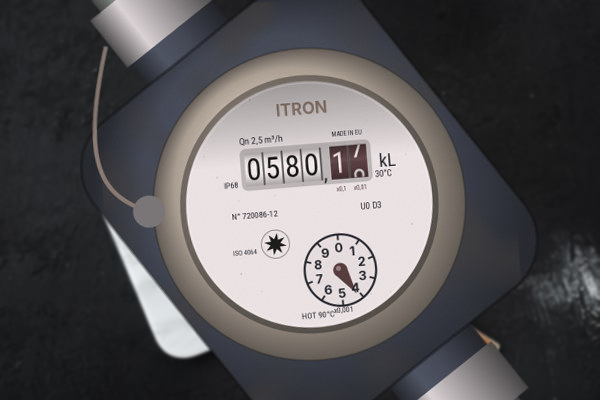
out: 580.174
